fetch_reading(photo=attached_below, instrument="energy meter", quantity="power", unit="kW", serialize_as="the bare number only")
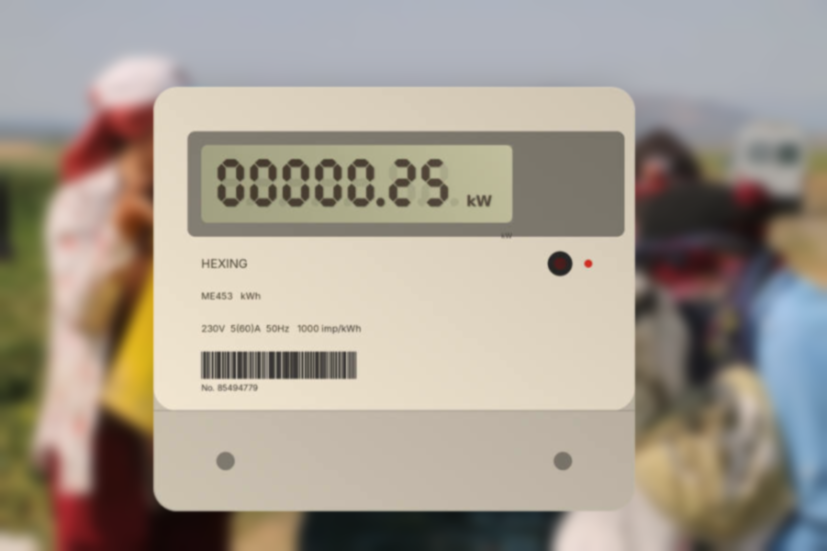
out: 0.25
